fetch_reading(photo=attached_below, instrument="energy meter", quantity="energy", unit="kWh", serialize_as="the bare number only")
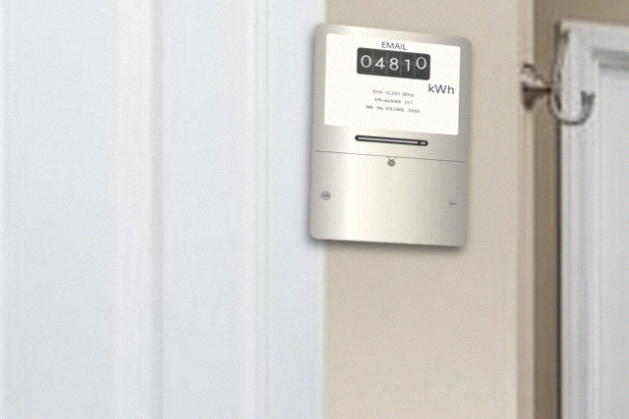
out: 4810
